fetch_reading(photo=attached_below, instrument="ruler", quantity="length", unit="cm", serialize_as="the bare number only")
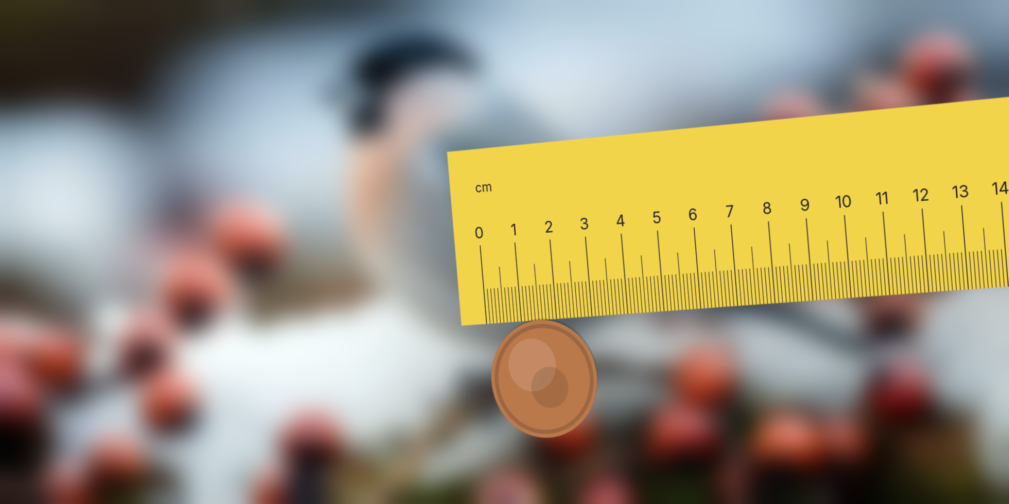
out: 3
